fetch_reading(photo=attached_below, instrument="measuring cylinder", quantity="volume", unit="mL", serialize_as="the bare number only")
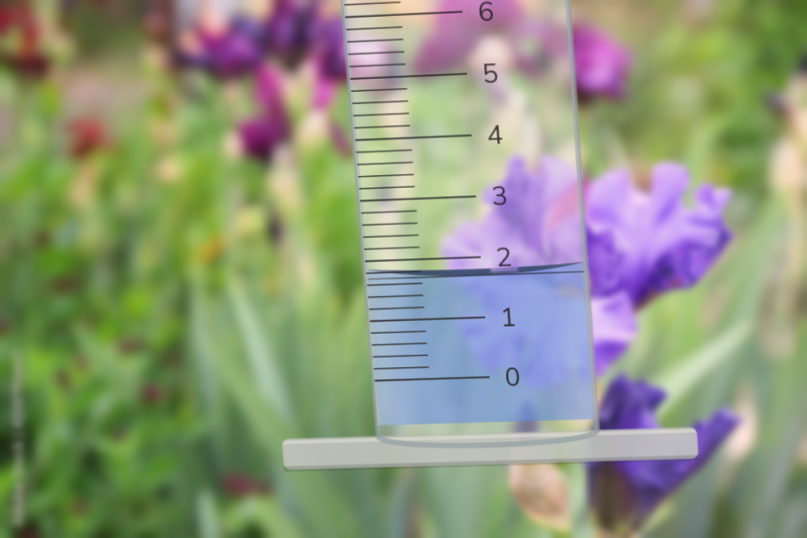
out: 1.7
